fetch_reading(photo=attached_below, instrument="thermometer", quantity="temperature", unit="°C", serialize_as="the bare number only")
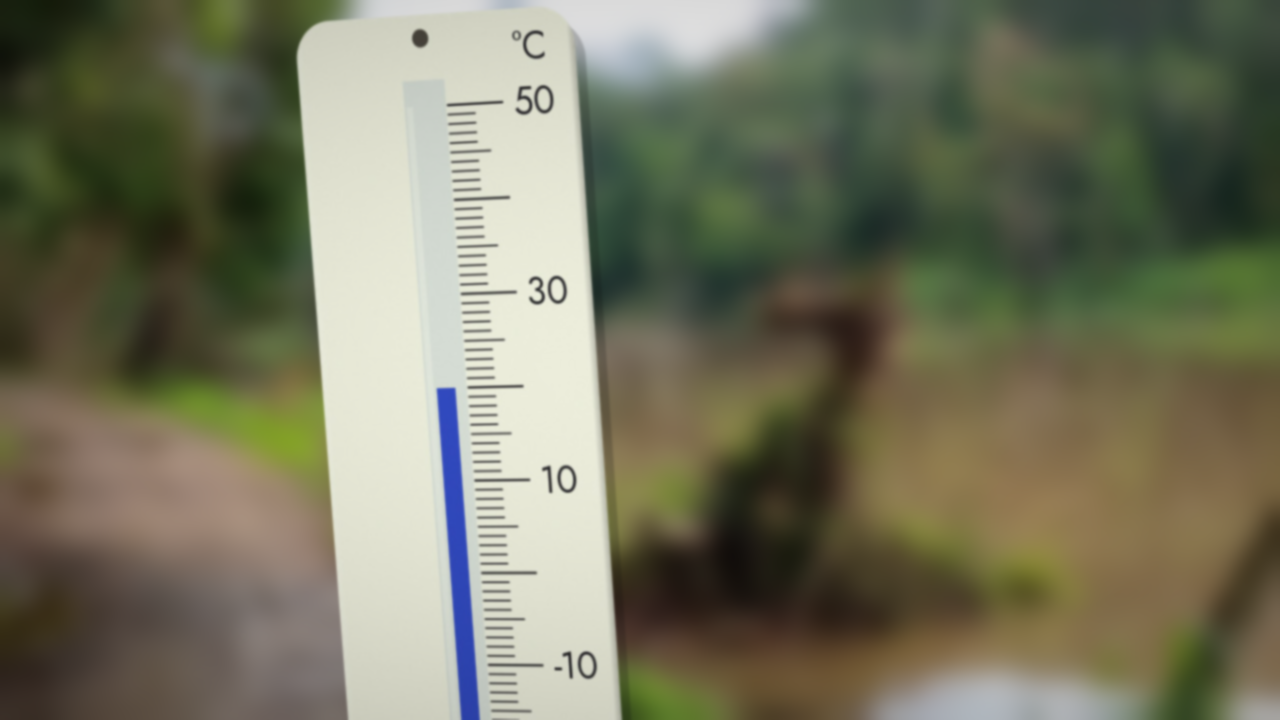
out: 20
